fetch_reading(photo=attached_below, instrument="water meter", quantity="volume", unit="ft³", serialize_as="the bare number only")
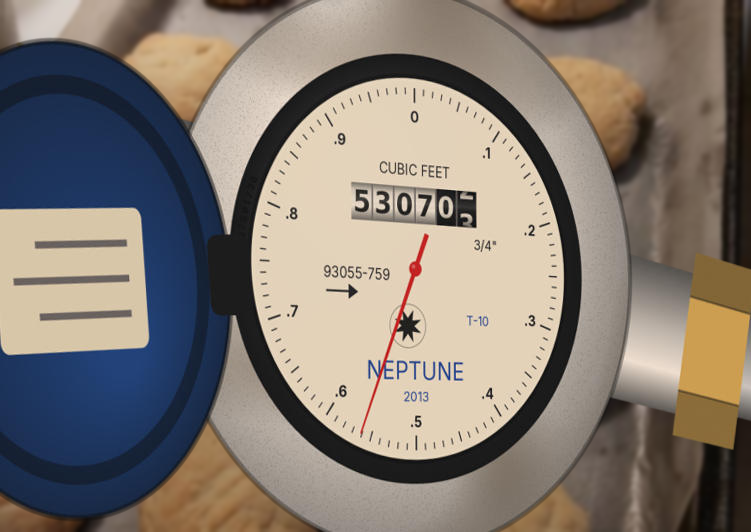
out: 530702.56
